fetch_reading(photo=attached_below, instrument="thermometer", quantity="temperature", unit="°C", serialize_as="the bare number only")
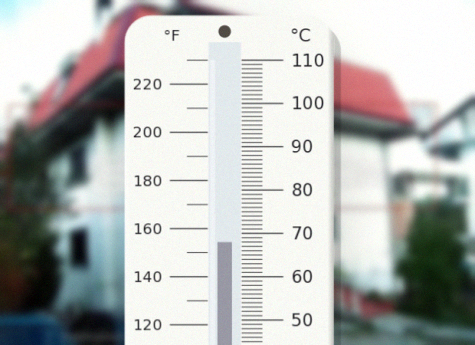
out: 68
